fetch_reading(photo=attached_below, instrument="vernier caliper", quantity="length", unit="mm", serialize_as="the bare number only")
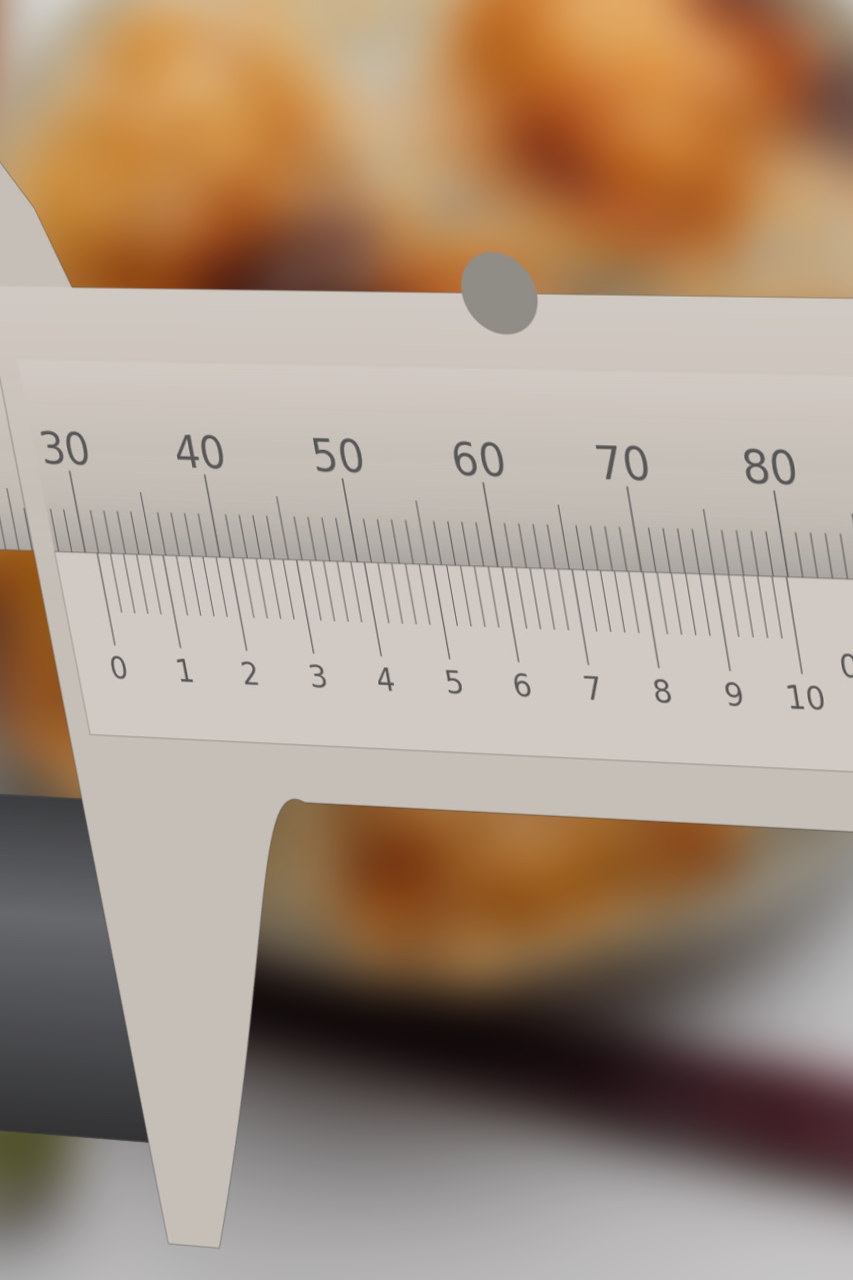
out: 30.9
